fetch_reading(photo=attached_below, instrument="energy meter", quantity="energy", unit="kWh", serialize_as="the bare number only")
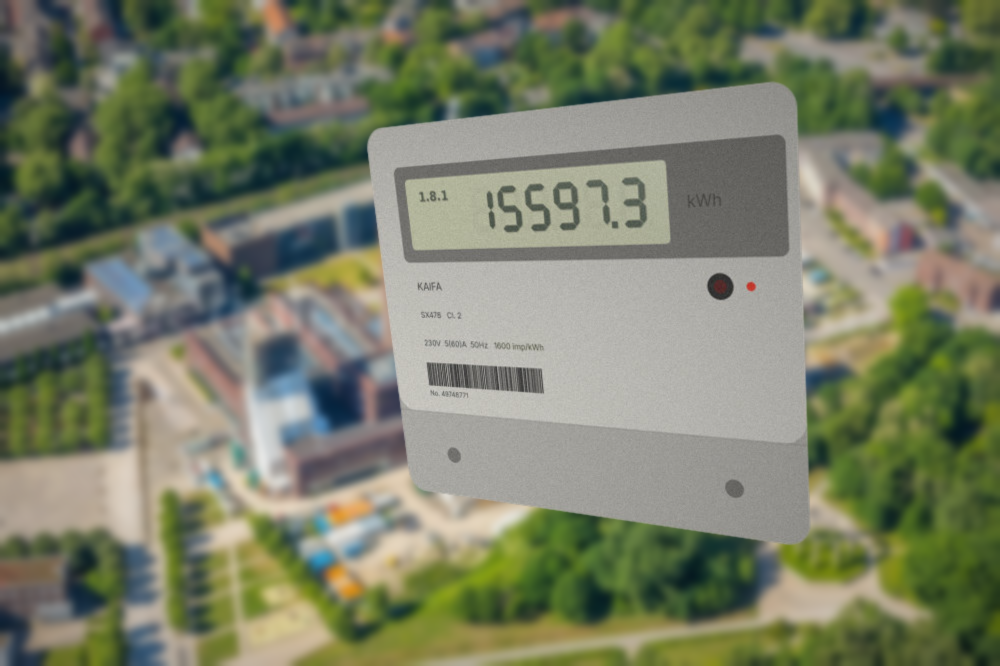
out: 15597.3
